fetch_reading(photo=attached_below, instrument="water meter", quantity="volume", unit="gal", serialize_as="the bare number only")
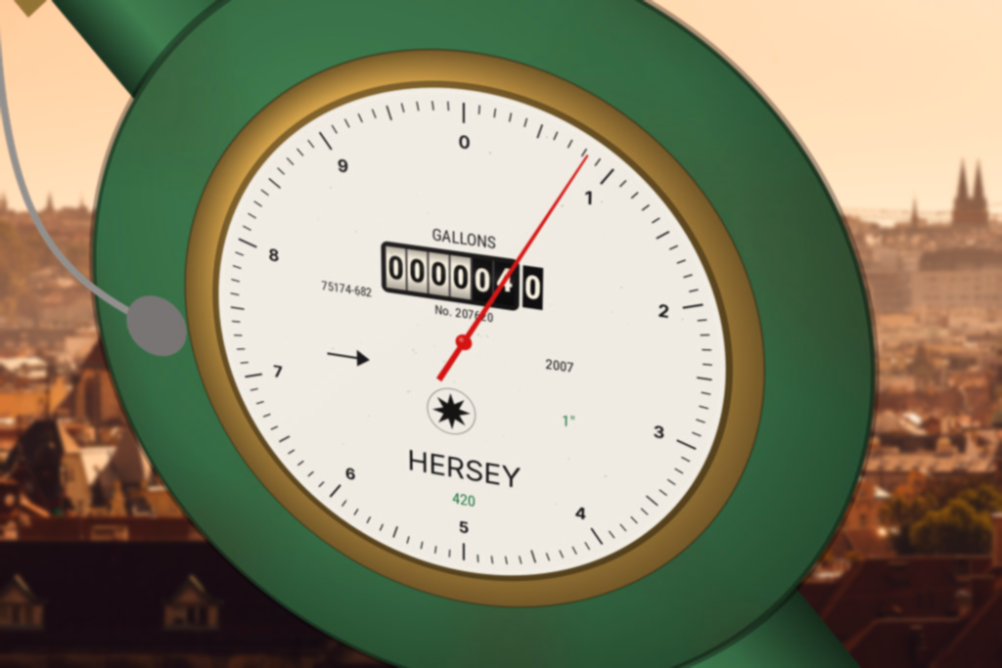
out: 40.8
